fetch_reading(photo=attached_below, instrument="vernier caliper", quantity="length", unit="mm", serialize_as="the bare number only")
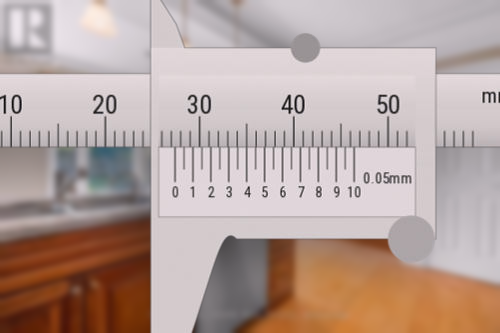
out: 27.4
